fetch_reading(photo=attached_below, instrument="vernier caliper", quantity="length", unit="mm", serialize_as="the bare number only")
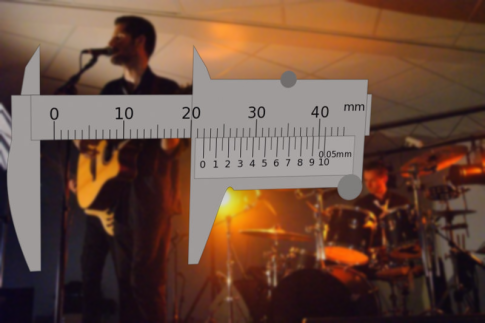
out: 22.0
